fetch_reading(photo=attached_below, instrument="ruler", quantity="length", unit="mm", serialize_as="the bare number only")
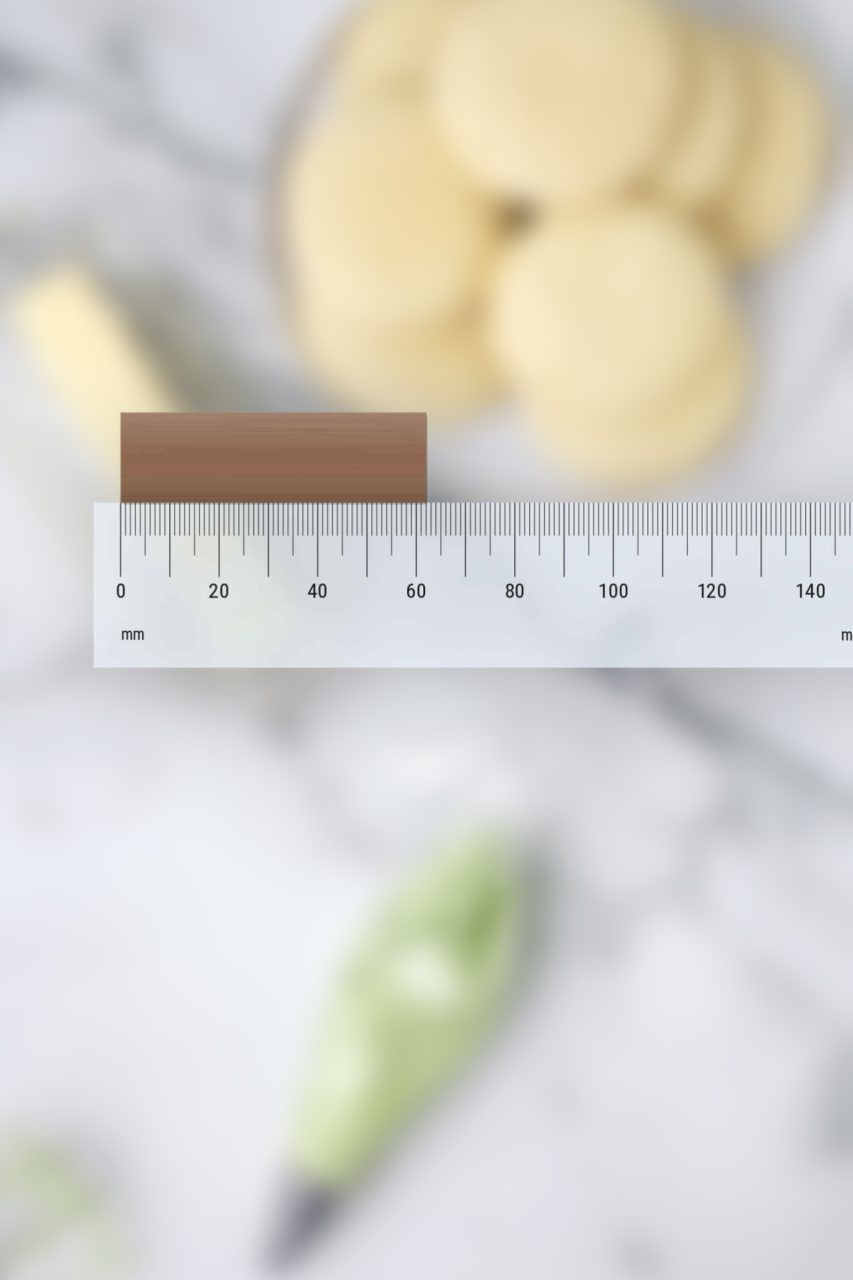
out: 62
